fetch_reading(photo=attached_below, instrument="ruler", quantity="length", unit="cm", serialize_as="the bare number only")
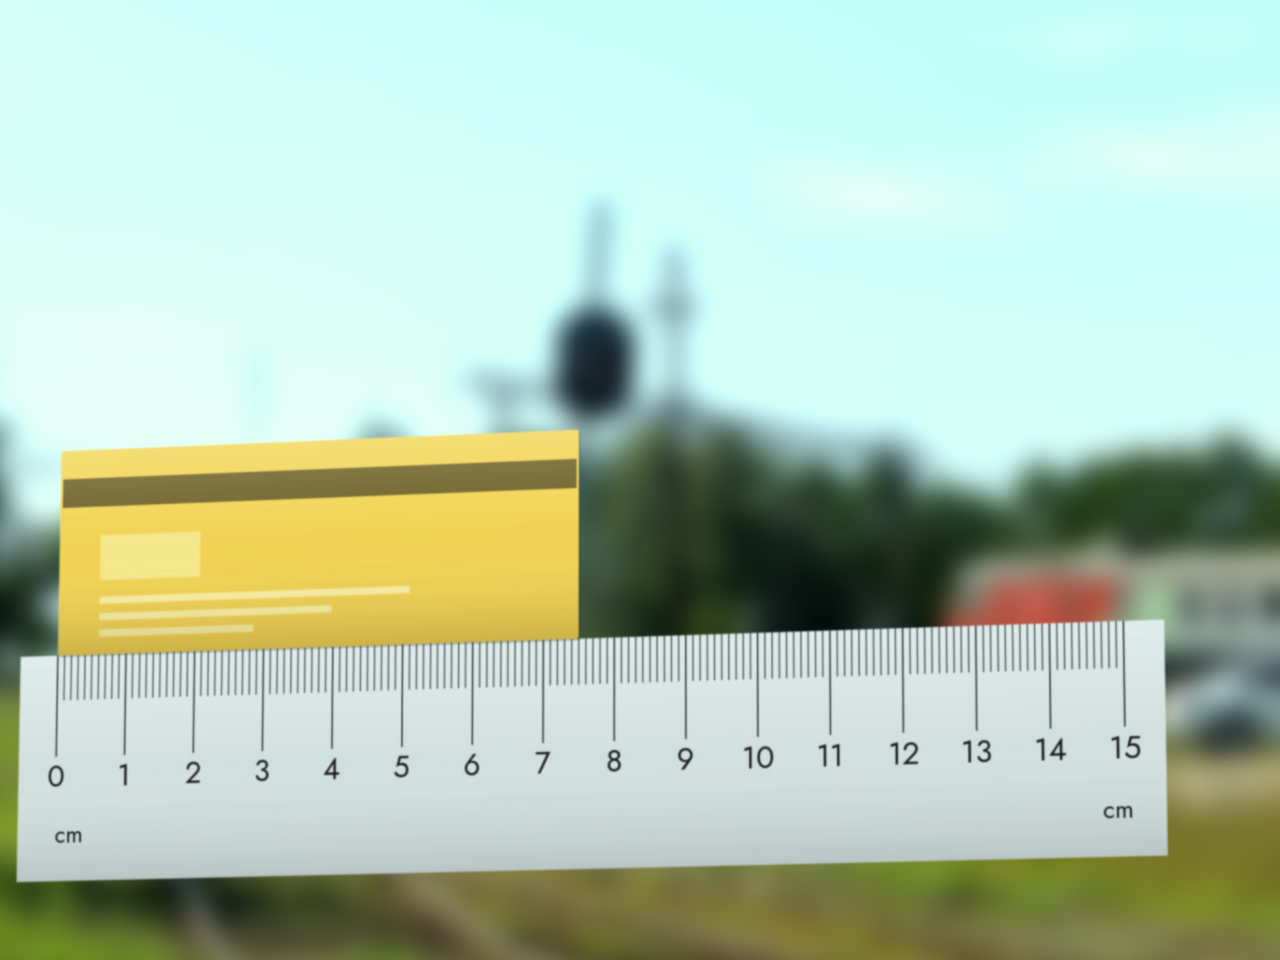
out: 7.5
